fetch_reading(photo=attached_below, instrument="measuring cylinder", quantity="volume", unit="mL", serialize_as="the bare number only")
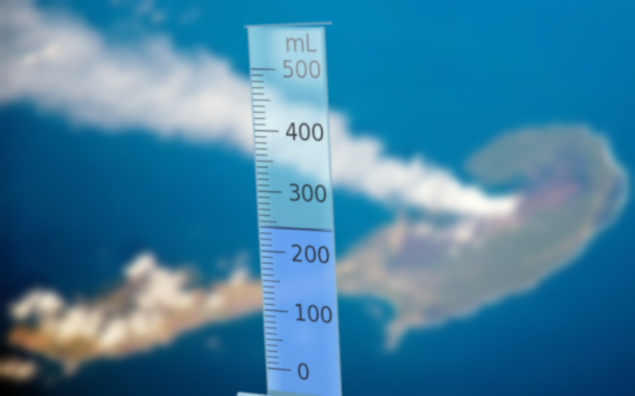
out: 240
